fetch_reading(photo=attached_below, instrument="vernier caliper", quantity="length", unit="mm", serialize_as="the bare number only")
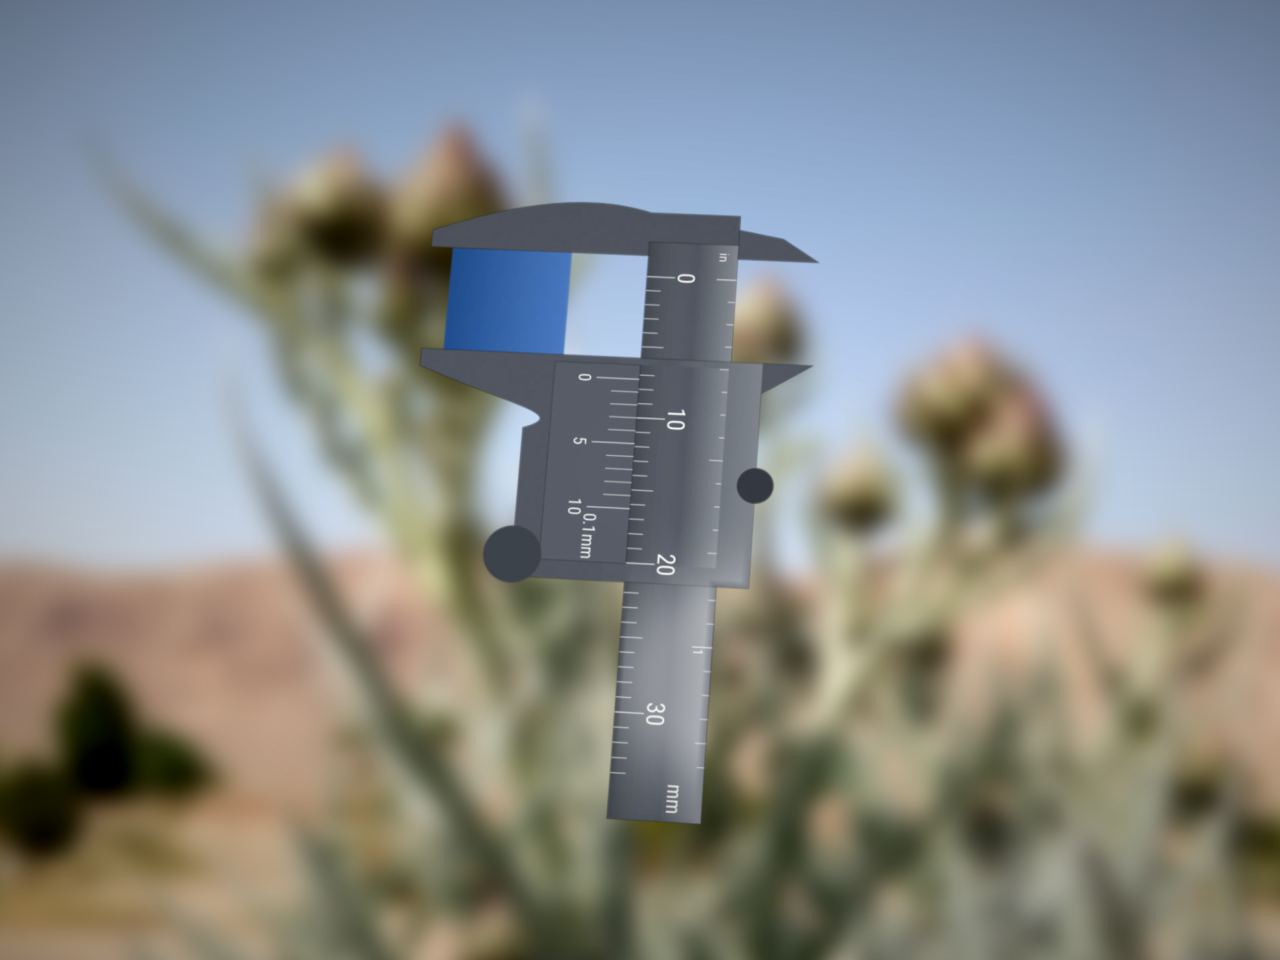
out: 7.3
